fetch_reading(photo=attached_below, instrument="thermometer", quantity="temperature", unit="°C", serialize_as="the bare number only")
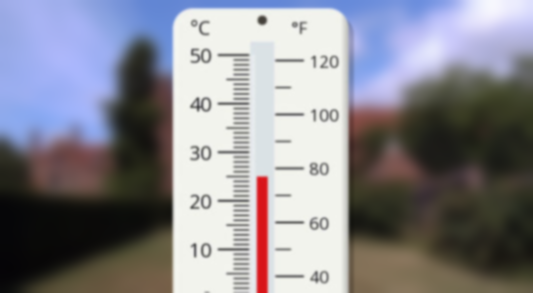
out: 25
